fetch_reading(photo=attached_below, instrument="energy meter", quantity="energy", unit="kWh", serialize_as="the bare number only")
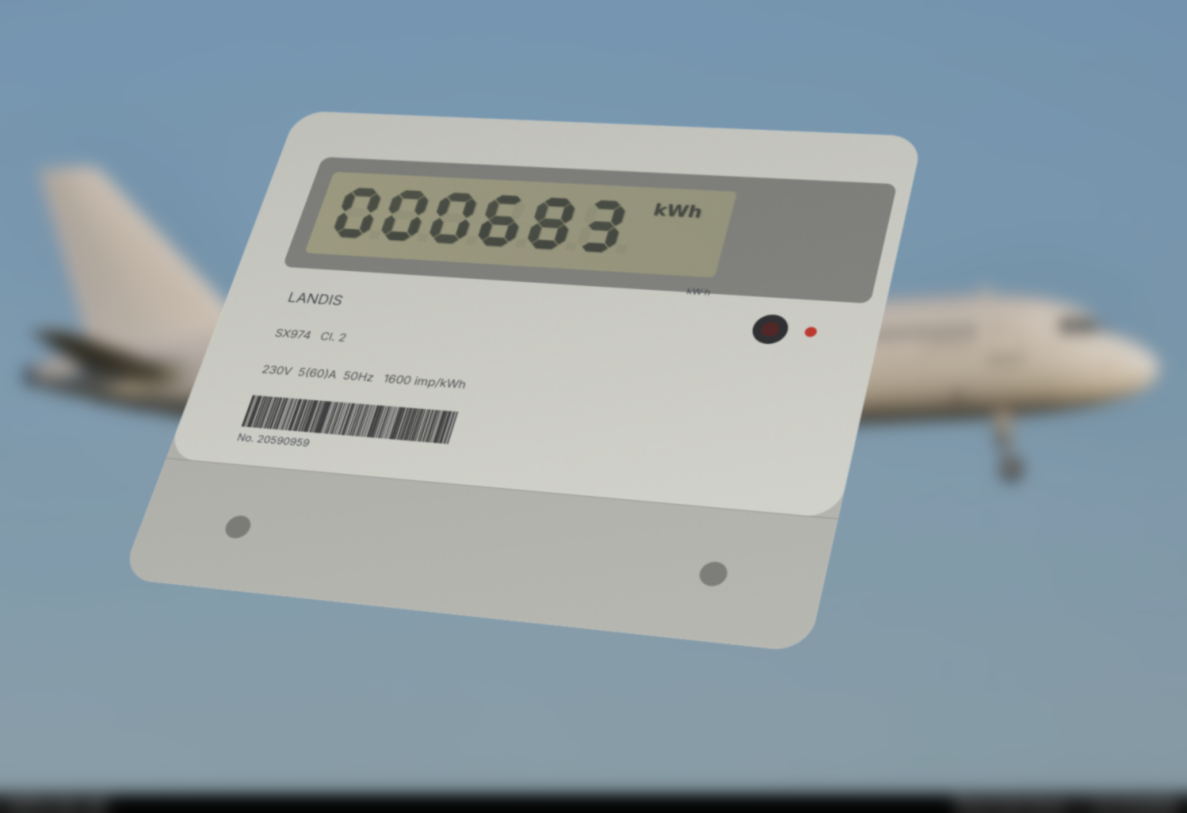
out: 683
